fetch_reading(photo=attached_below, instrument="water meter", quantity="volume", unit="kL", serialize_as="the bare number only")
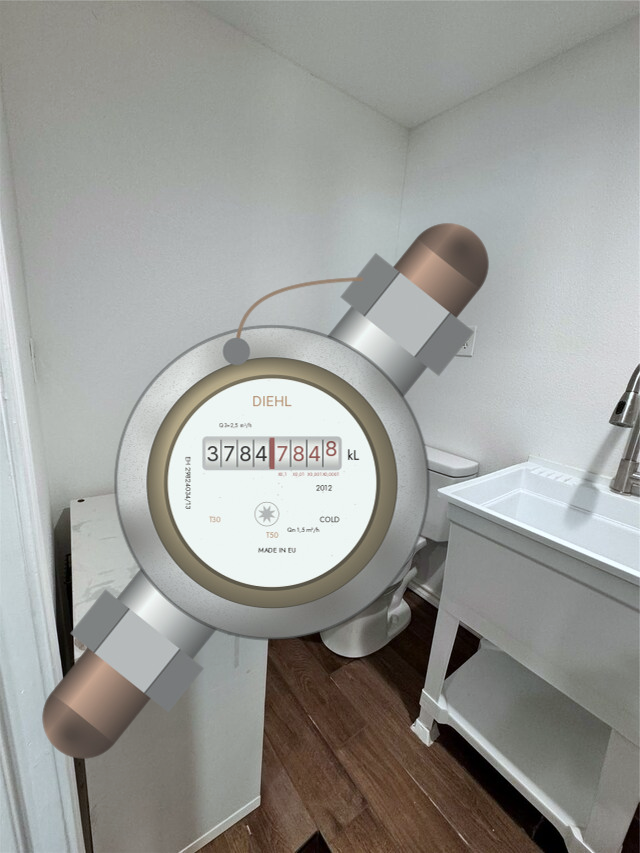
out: 3784.7848
